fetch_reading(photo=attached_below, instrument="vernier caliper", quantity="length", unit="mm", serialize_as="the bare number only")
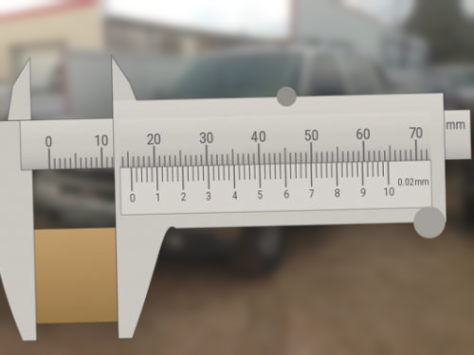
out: 15.6
